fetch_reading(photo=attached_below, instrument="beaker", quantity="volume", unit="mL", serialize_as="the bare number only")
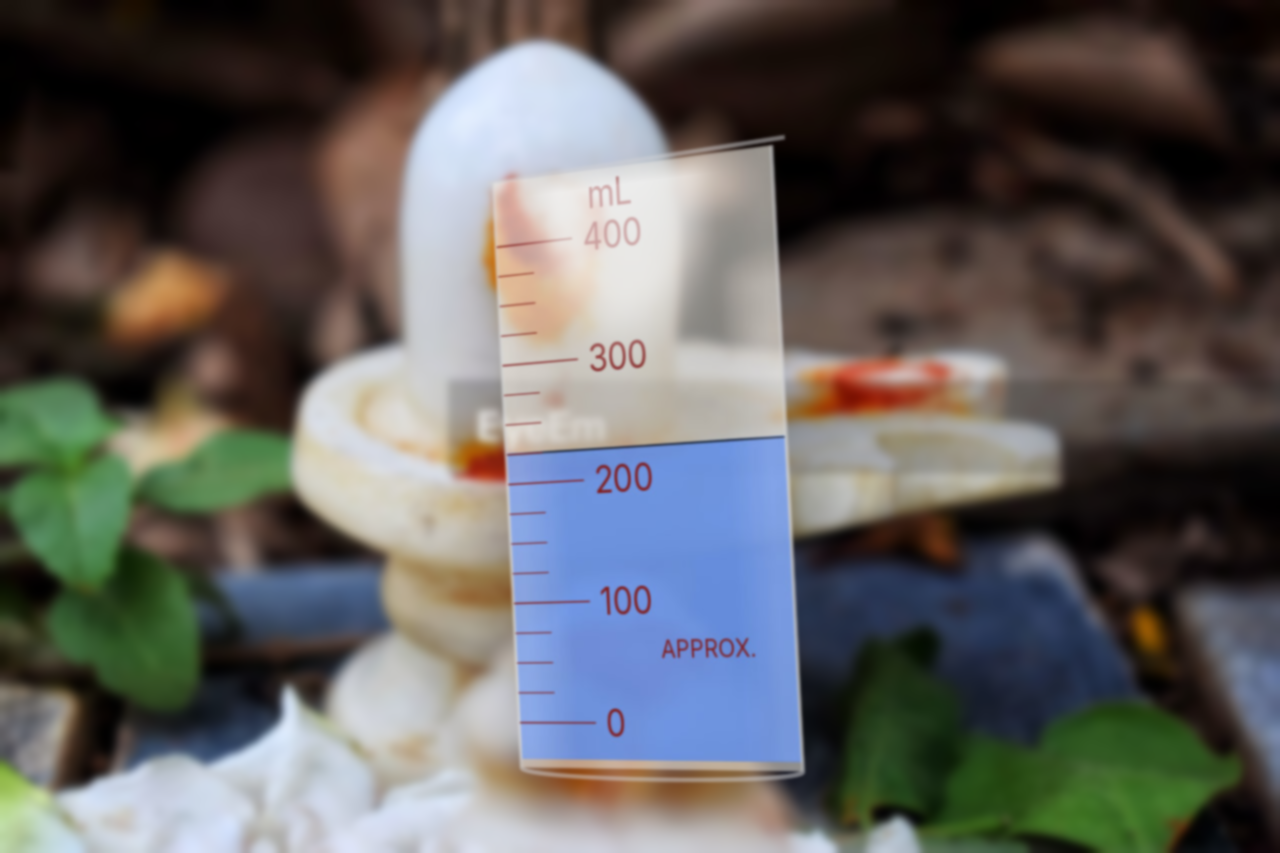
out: 225
